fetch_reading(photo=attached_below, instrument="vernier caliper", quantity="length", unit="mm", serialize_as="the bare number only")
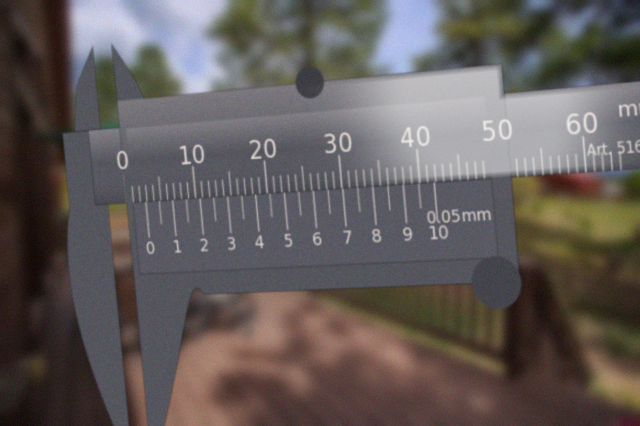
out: 2.8
